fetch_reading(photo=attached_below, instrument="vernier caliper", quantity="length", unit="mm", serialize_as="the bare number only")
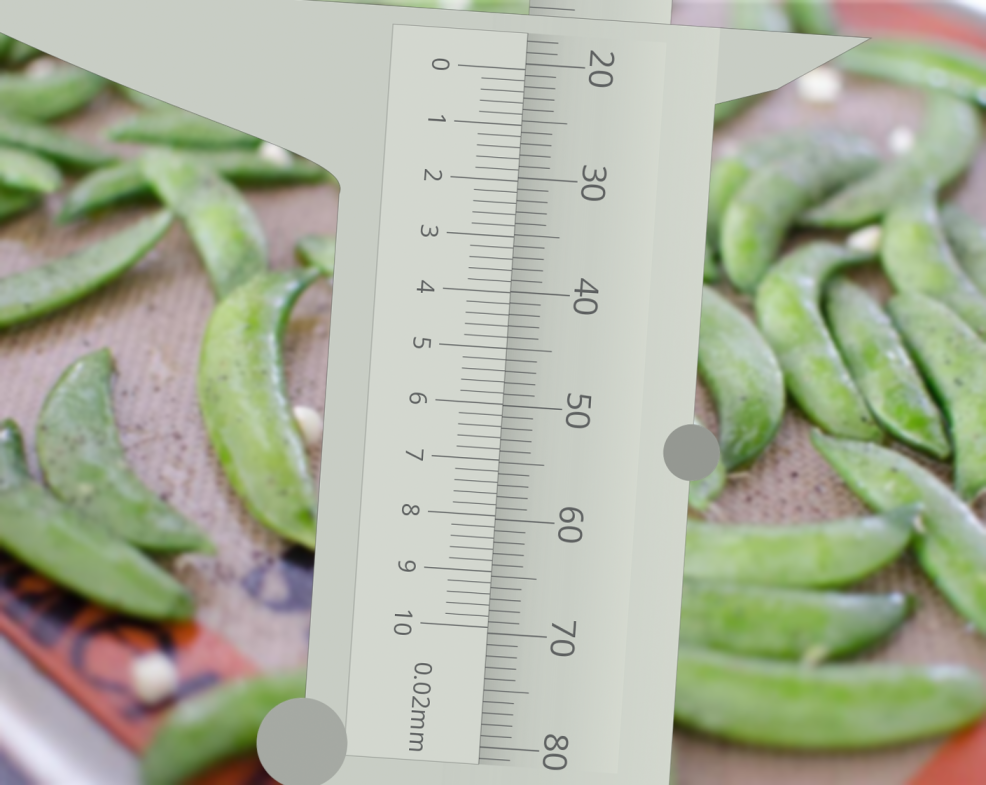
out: 20.5
